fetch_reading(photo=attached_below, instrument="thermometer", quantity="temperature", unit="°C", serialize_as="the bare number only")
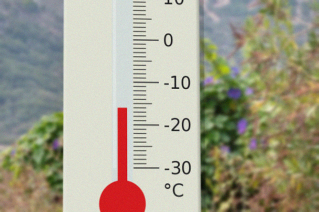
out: -16
